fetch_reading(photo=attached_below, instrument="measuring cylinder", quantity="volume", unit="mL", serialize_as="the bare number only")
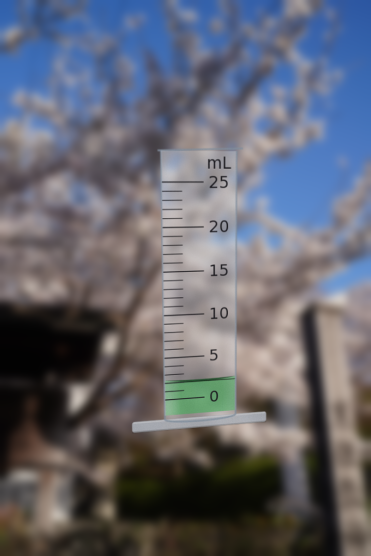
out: 2
